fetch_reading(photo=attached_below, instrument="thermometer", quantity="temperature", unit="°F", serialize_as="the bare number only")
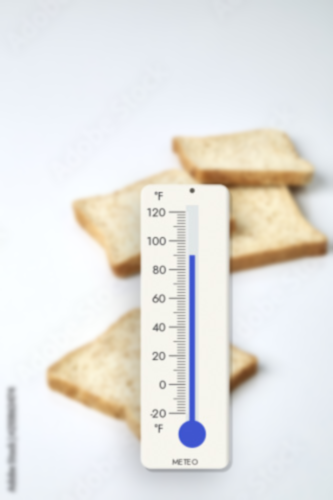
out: 90
